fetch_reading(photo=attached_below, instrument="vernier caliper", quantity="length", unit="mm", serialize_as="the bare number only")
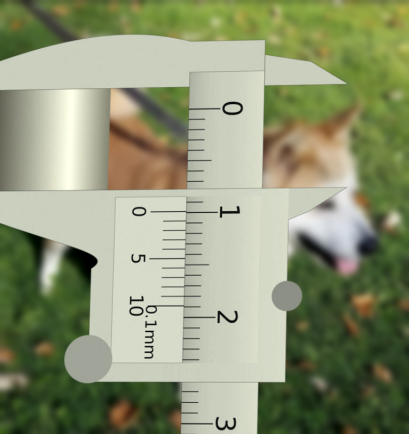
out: 9.9
